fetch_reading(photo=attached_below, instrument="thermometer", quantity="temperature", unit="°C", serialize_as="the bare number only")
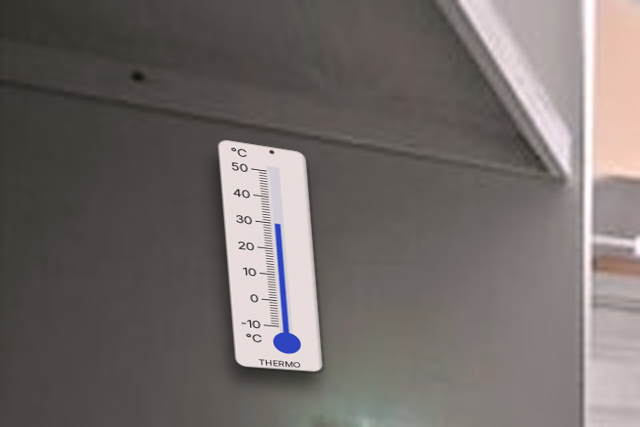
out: 30
